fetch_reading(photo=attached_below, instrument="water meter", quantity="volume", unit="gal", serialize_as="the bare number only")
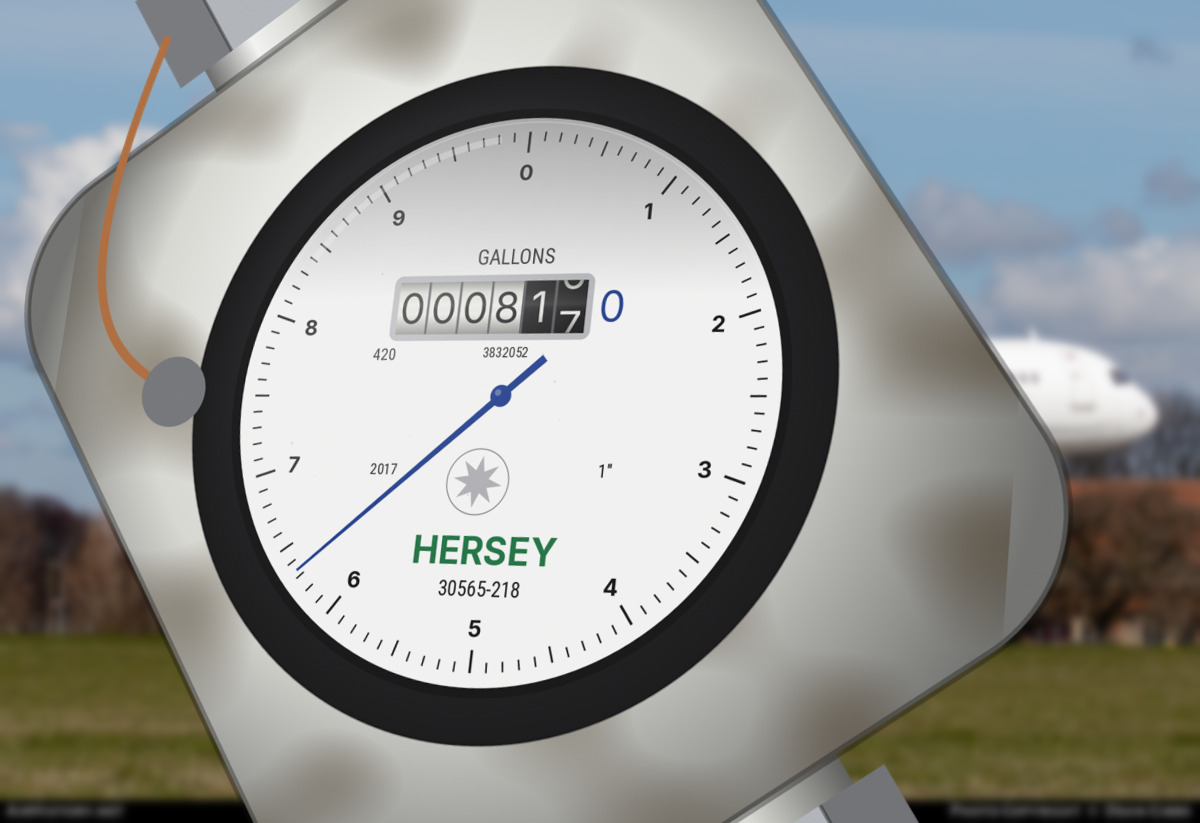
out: 8166.3
